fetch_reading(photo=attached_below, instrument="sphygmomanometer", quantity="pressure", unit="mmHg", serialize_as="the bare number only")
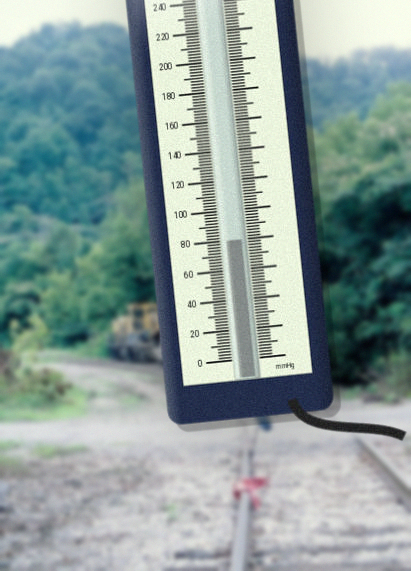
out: 80
